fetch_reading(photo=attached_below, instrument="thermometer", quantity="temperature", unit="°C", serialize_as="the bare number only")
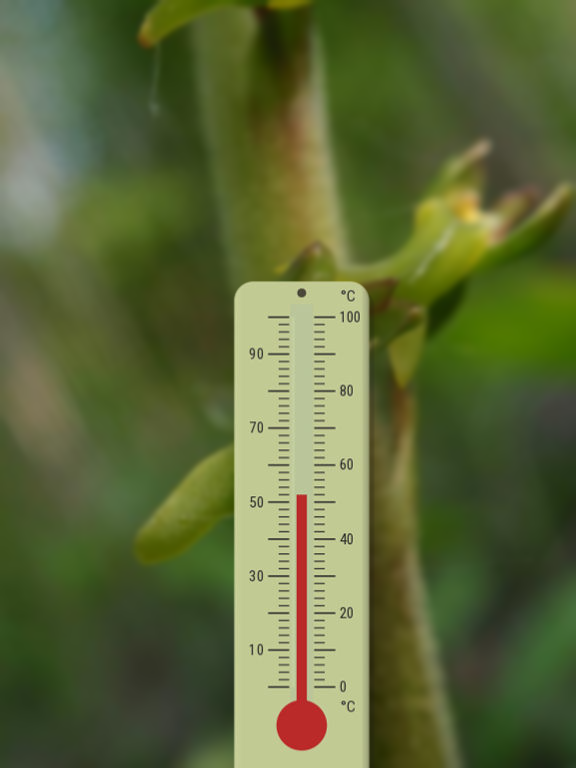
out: 52
